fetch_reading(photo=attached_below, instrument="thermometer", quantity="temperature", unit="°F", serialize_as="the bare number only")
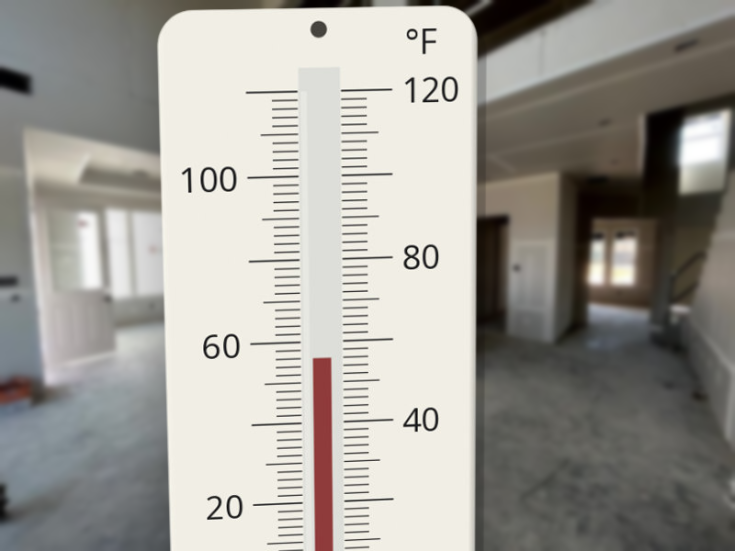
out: 56
